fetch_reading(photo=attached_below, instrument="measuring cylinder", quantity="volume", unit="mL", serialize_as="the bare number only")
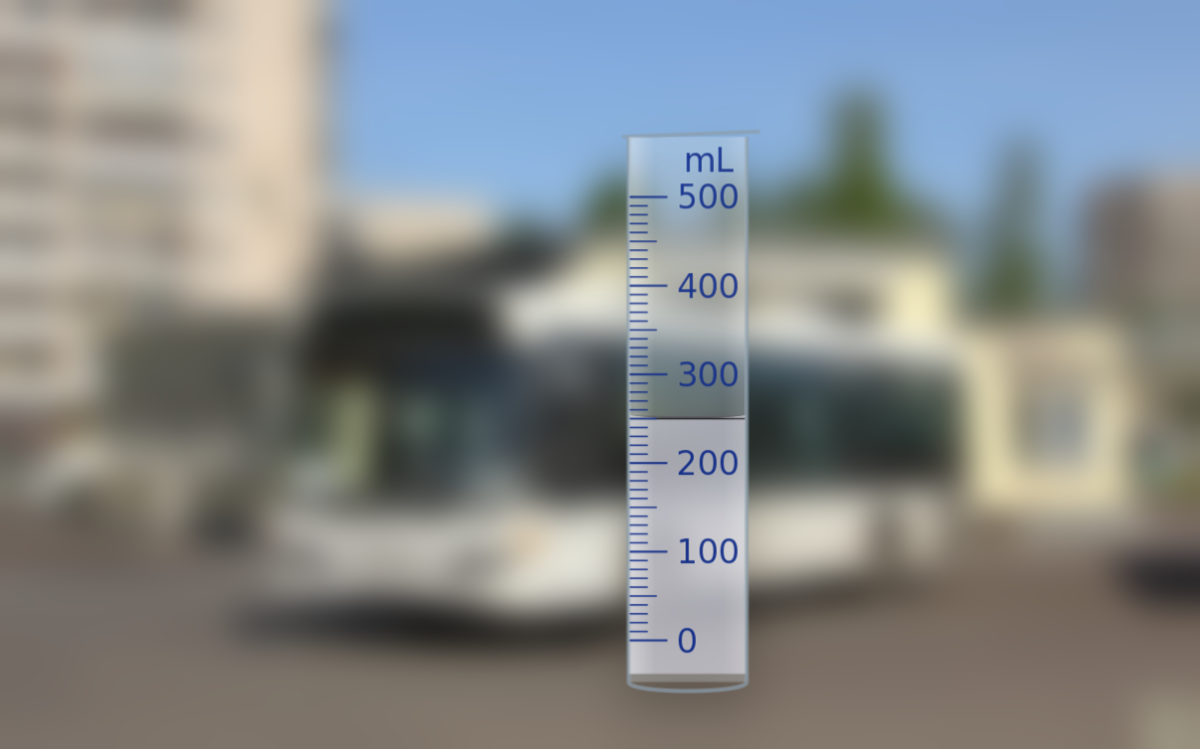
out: 250
